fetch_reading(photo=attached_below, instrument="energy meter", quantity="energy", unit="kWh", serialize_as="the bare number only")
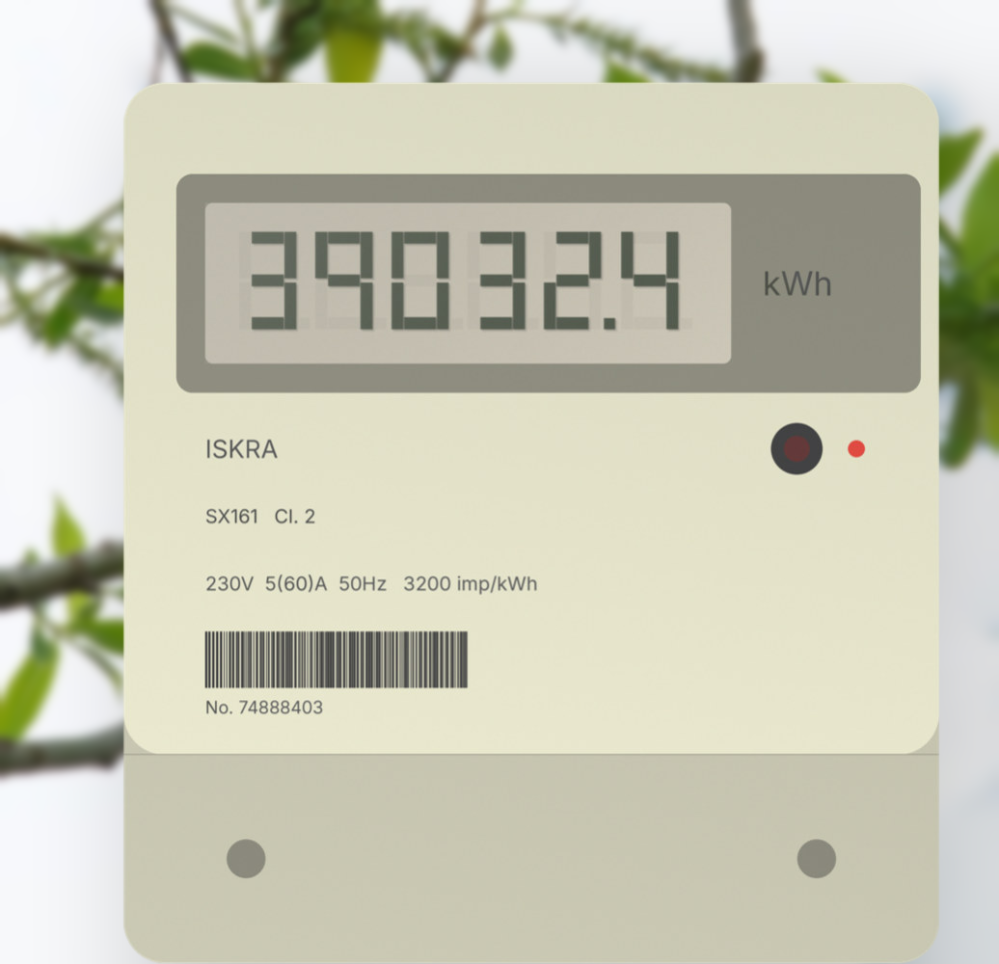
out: 39032.4
